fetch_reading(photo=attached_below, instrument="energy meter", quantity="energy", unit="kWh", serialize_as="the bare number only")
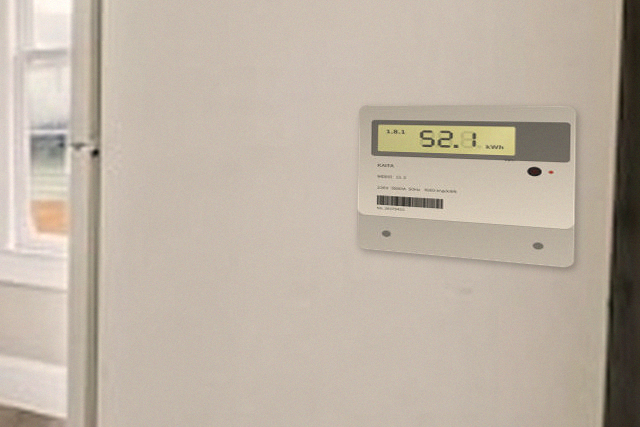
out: 52.1
